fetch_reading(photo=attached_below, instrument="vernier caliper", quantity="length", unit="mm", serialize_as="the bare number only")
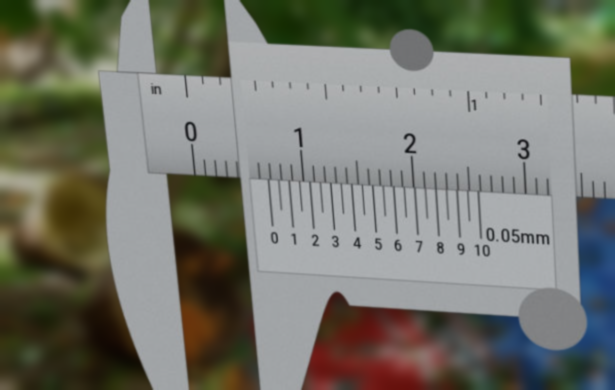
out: 6.8
